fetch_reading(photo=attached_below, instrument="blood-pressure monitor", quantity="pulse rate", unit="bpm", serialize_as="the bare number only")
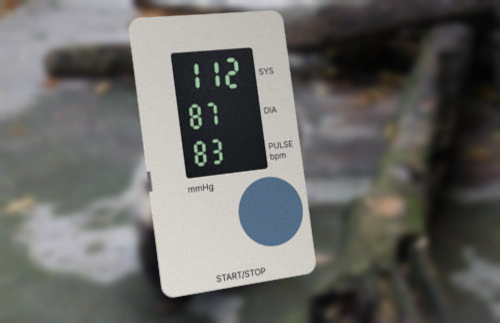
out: 83
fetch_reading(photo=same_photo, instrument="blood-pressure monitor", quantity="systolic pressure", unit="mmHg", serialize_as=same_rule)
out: 112
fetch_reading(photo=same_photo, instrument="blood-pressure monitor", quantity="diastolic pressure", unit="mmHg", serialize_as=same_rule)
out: 87
